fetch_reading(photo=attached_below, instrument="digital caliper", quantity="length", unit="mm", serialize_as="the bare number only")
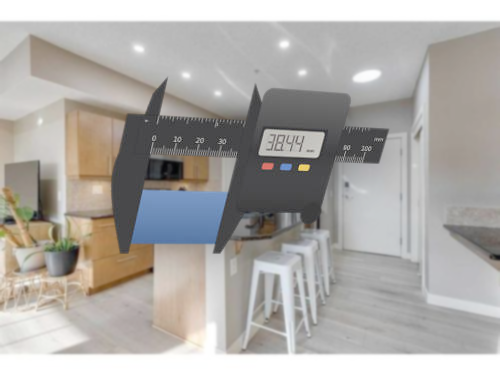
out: 38.44
